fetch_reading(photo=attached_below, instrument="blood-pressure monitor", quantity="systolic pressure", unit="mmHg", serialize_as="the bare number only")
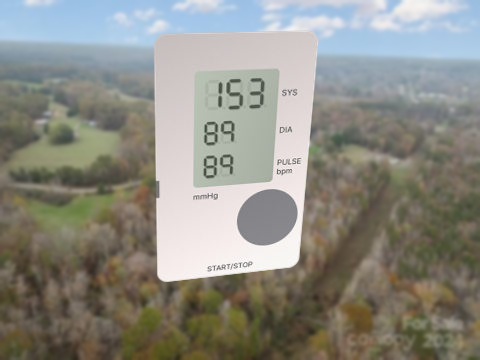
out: 153
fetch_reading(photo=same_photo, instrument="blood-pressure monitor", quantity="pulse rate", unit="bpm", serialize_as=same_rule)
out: 89
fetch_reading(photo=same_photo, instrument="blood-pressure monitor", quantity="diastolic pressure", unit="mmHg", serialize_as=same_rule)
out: 89
